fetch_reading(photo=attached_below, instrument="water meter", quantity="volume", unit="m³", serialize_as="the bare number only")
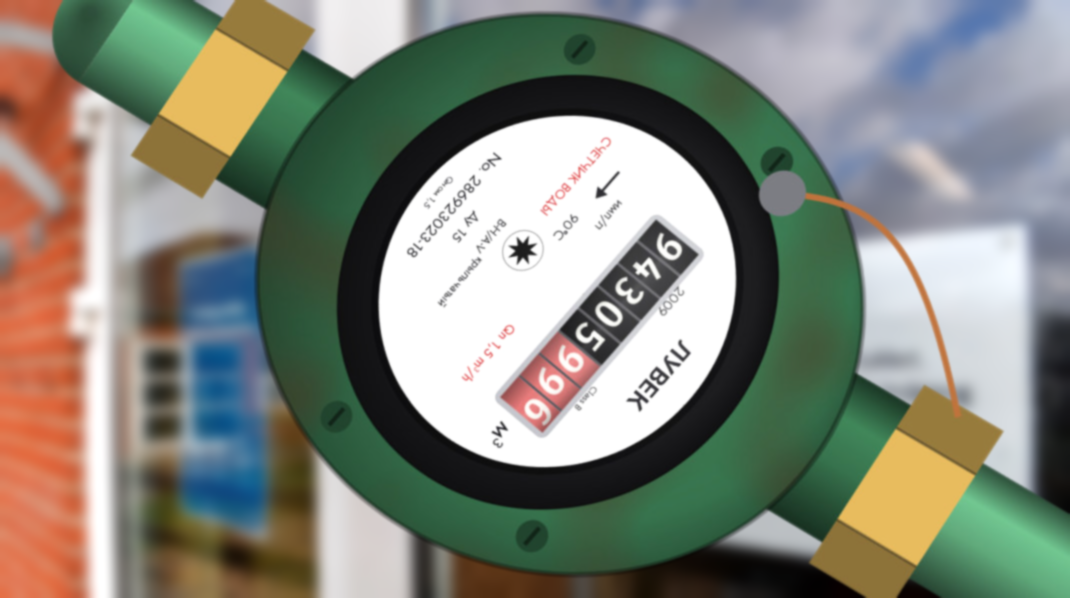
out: 94305.996
